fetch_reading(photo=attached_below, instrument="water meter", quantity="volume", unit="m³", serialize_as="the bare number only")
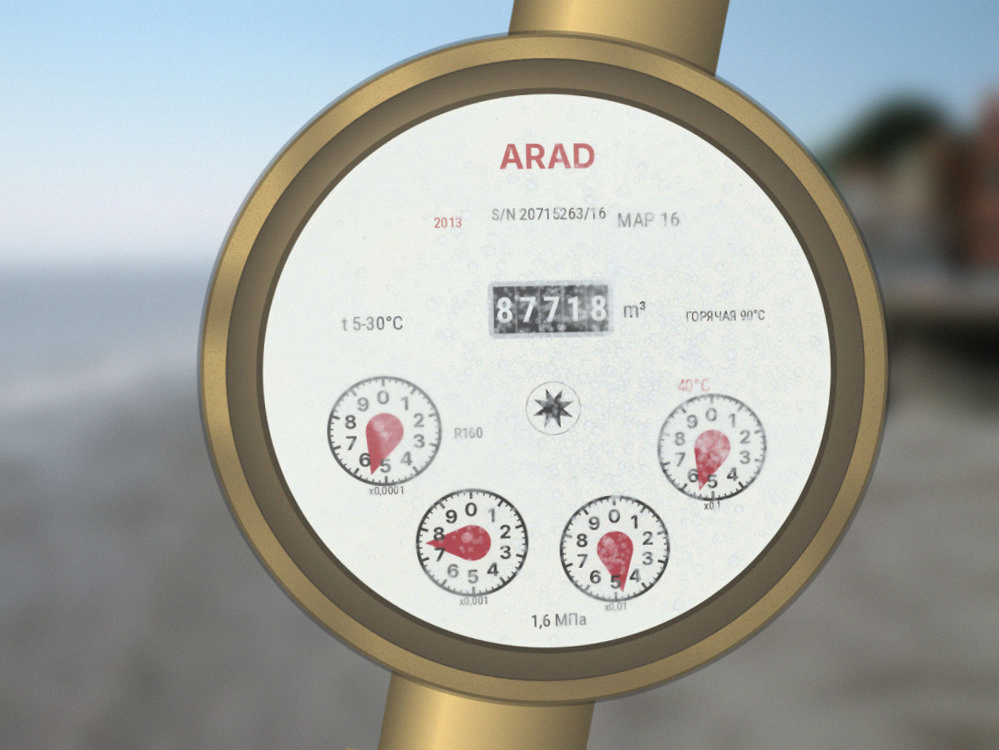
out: 87718.5475
